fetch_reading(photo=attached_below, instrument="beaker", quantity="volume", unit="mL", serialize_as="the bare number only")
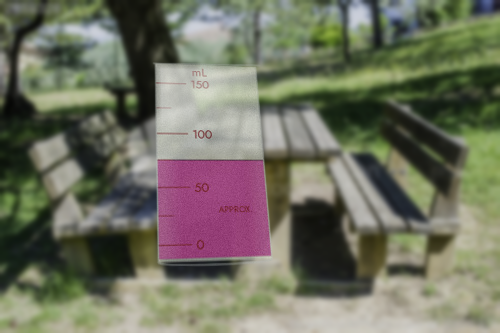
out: 75
